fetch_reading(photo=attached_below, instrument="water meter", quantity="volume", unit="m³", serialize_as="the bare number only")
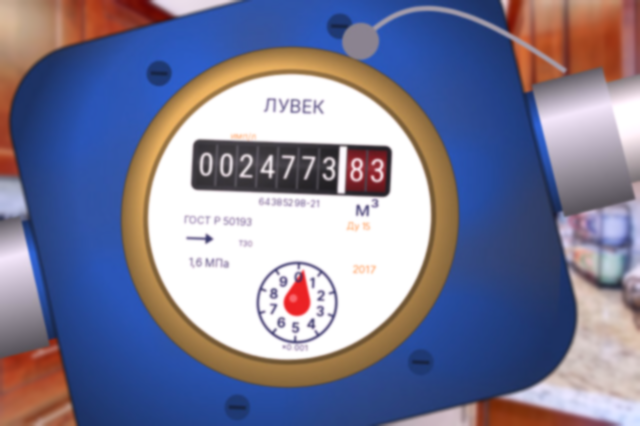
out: 24773.830
